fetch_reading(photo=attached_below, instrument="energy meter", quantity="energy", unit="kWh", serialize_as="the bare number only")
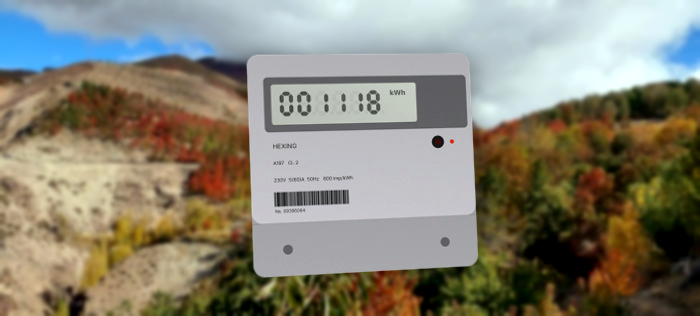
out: 1118
